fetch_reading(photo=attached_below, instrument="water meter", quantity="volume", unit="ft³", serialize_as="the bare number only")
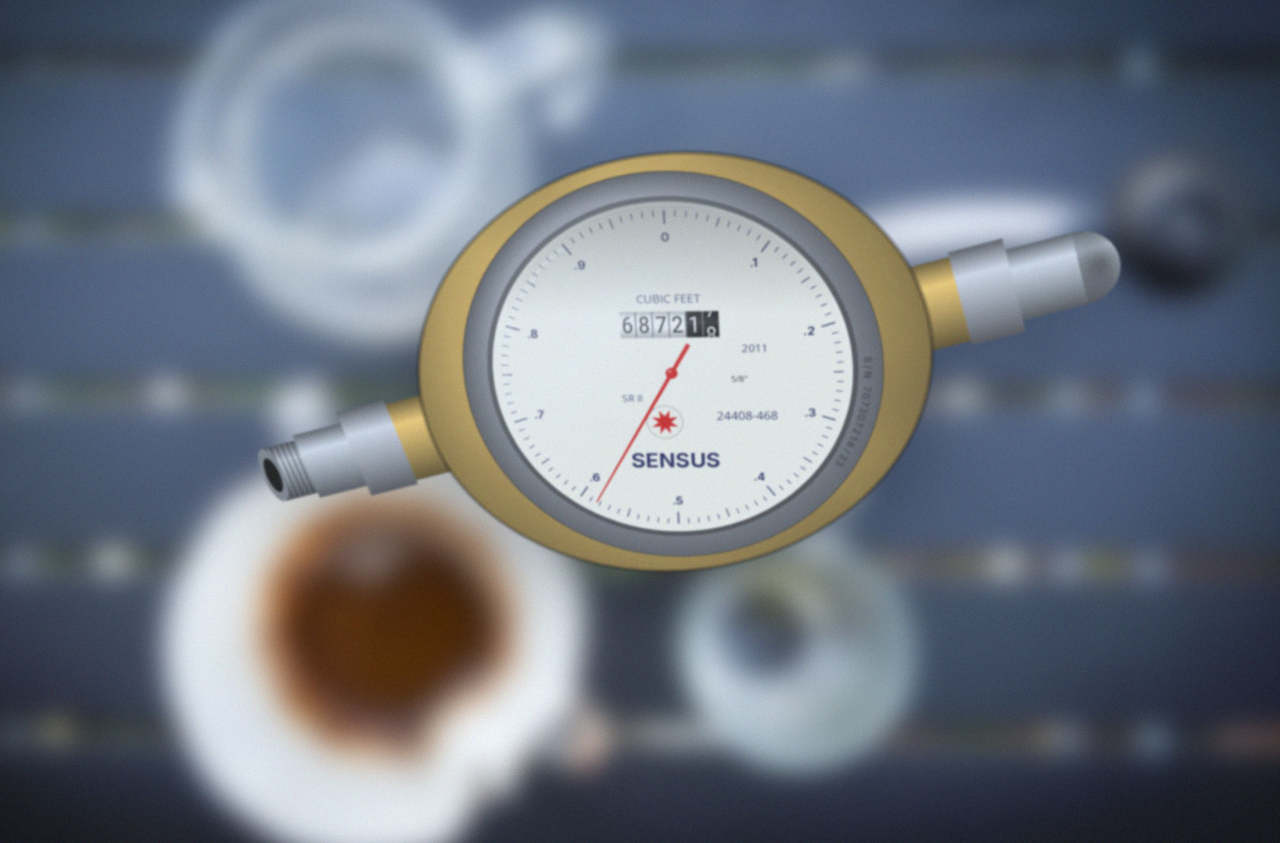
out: 687217.58
